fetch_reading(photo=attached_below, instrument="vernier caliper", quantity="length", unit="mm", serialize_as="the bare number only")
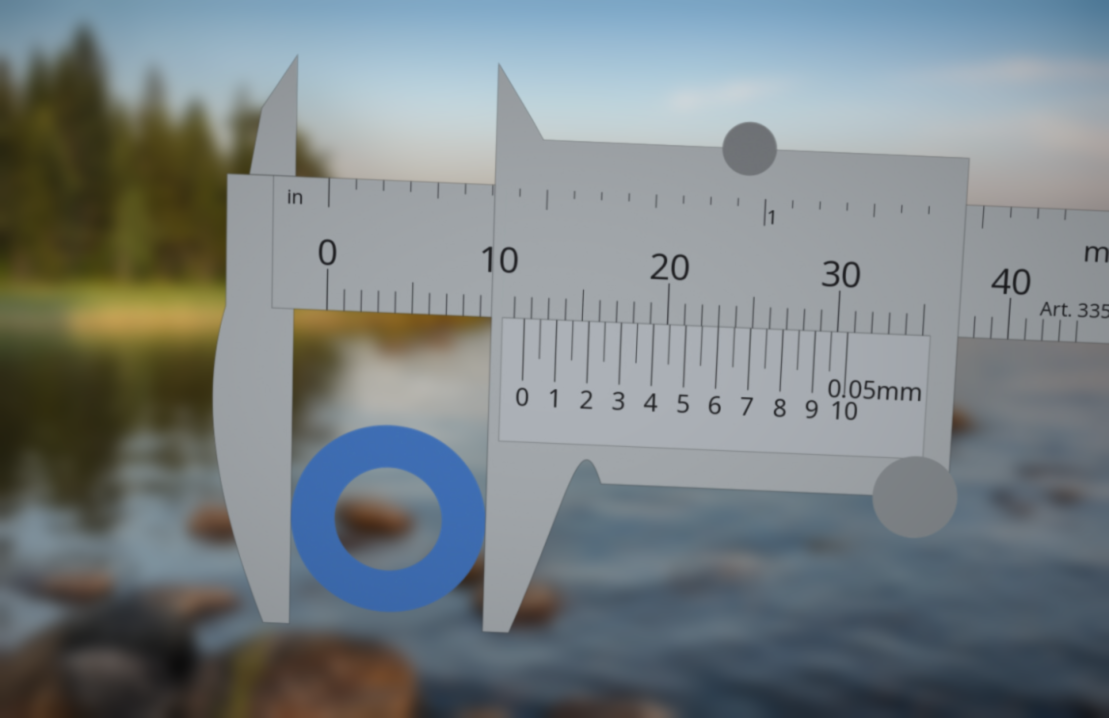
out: 11.6
